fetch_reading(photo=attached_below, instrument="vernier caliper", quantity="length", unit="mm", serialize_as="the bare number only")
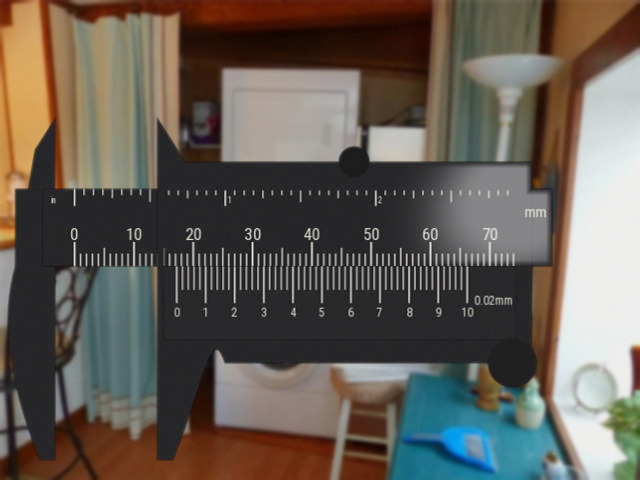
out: 17.2
